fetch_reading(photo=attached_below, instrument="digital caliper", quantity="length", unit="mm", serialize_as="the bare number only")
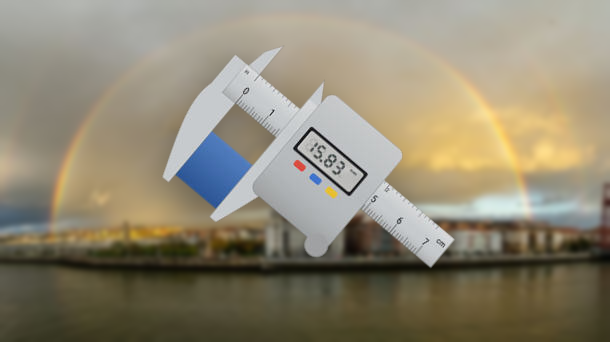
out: 15.83
